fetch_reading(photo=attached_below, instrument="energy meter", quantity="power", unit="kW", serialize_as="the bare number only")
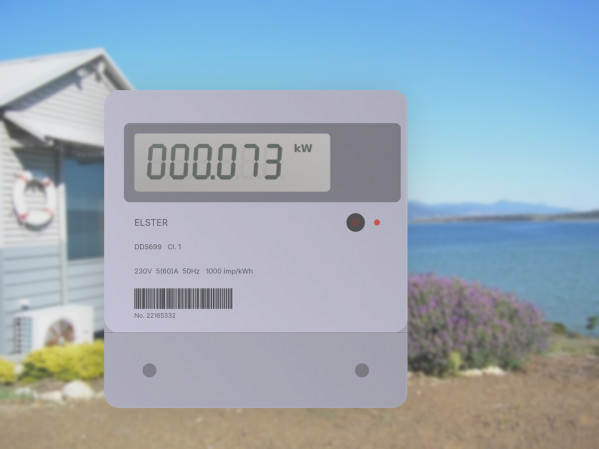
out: 0.073
